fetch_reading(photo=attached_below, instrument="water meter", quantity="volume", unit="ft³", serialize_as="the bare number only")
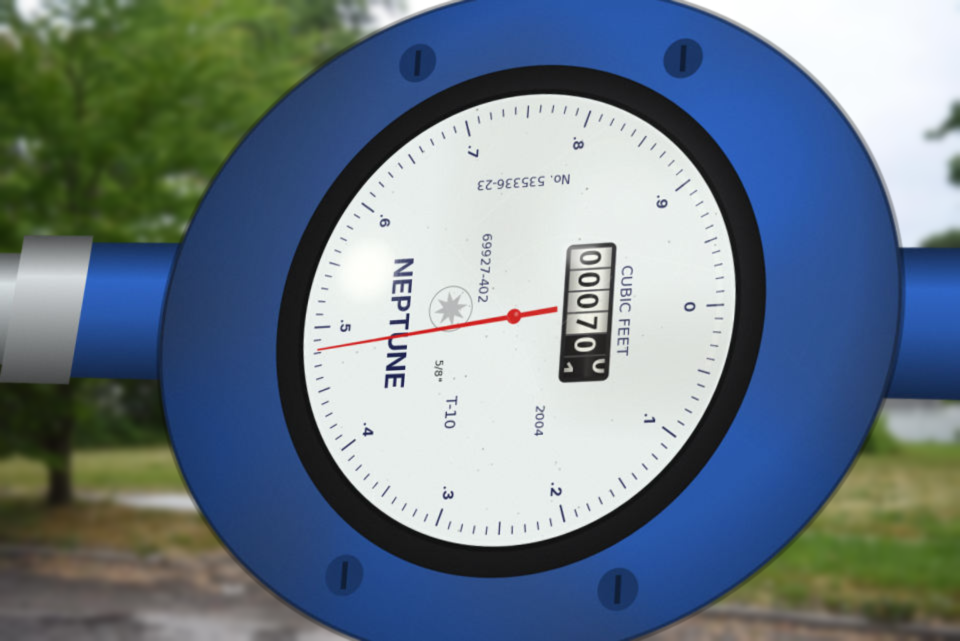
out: 700.48
